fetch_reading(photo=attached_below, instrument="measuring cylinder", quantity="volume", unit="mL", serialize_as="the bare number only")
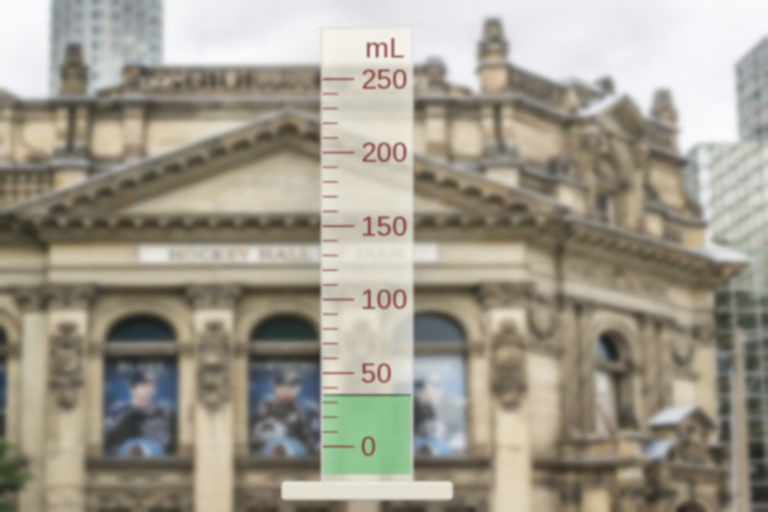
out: 35
